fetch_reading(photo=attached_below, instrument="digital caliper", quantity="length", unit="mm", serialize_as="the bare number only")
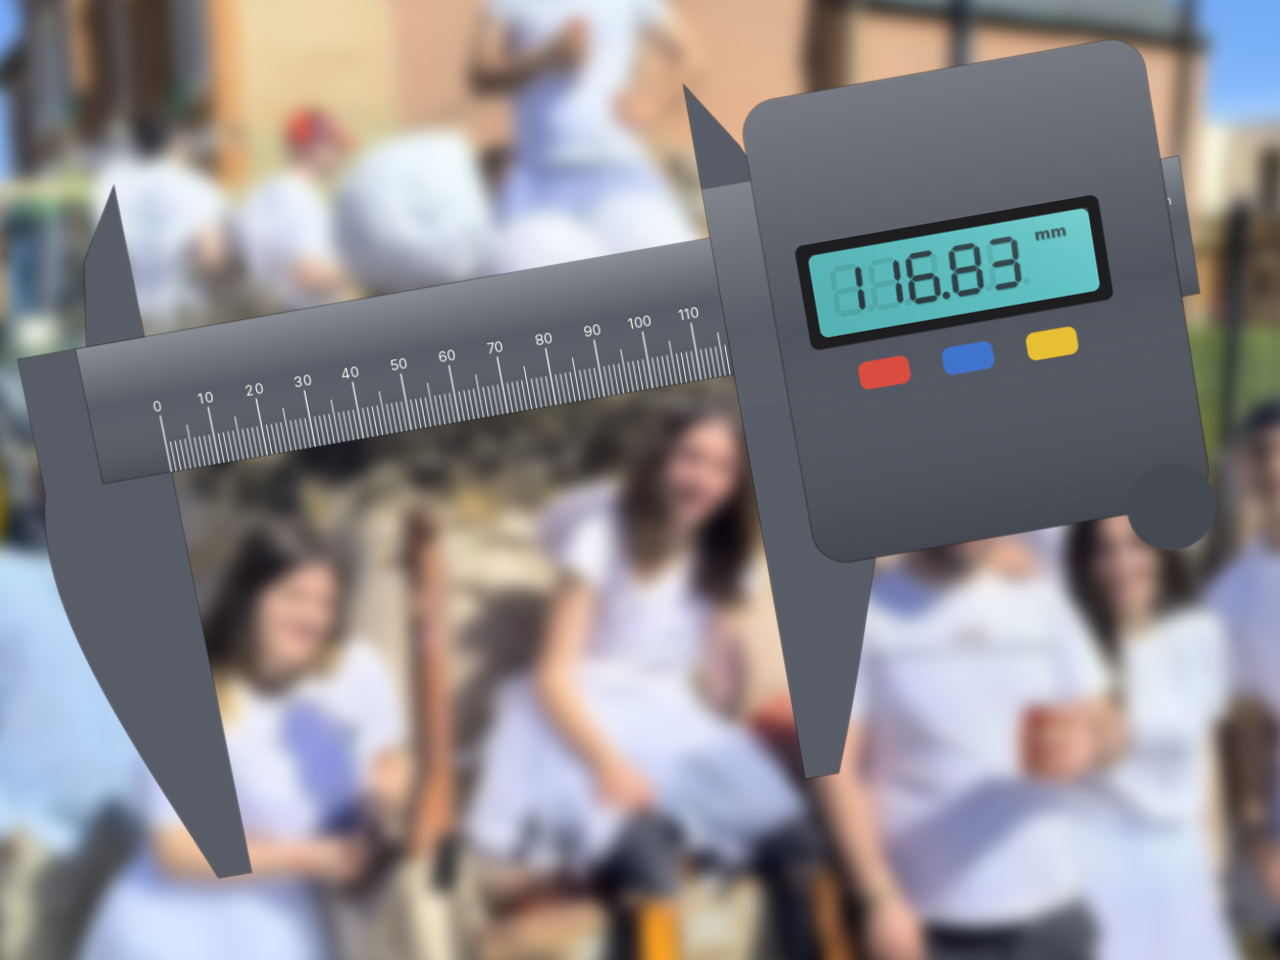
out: 116.83
